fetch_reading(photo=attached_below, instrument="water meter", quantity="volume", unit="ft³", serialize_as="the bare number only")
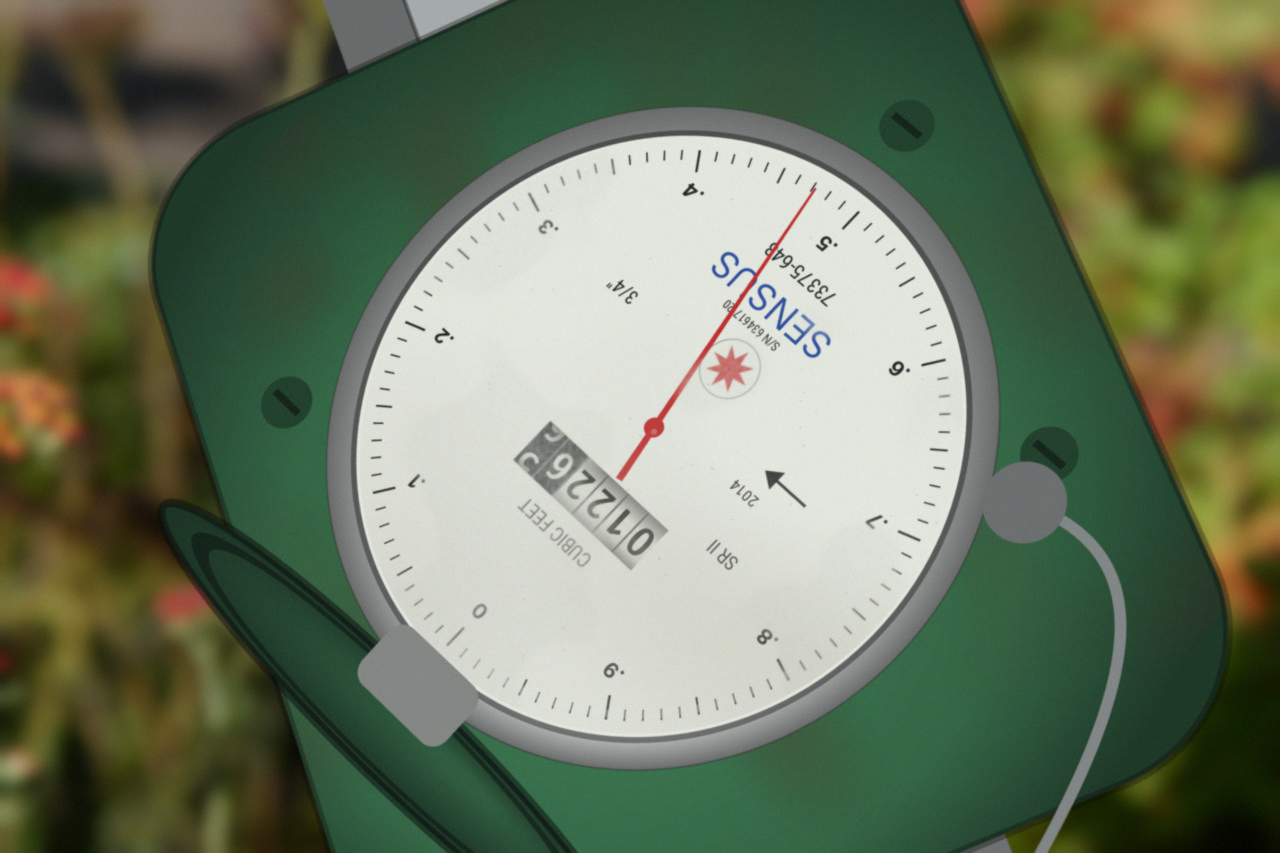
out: 12265.47
